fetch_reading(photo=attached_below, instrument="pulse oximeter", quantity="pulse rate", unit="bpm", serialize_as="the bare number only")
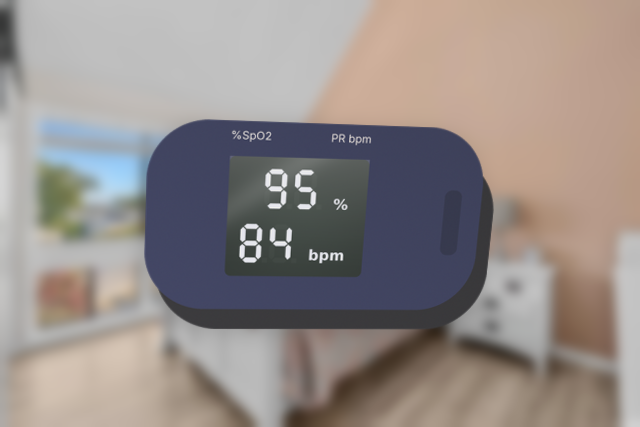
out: 84
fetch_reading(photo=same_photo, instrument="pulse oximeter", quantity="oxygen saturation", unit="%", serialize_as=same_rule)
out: 95
